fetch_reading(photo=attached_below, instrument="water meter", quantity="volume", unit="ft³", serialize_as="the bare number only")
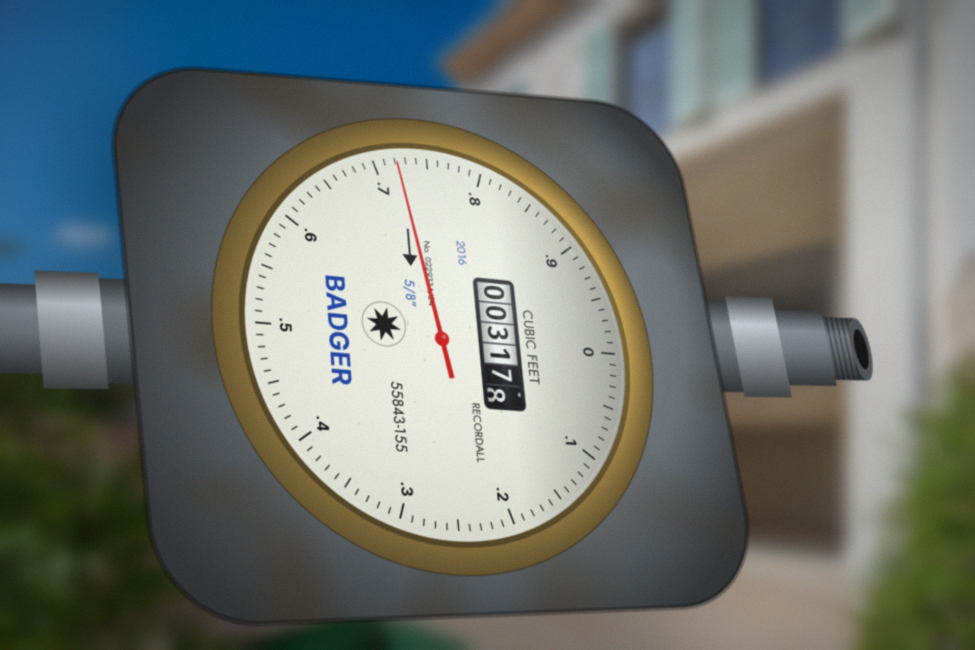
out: 3177.72
